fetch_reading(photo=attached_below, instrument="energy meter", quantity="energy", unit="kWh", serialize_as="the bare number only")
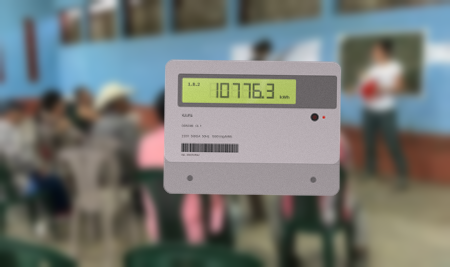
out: 10776.3
